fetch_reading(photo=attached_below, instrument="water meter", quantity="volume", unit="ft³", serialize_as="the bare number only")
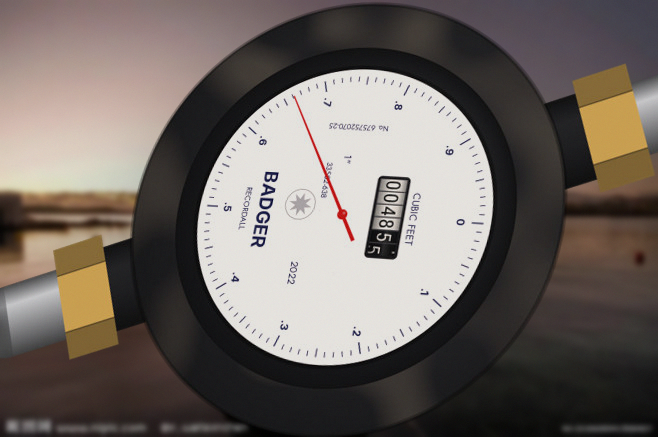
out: 4854.66
